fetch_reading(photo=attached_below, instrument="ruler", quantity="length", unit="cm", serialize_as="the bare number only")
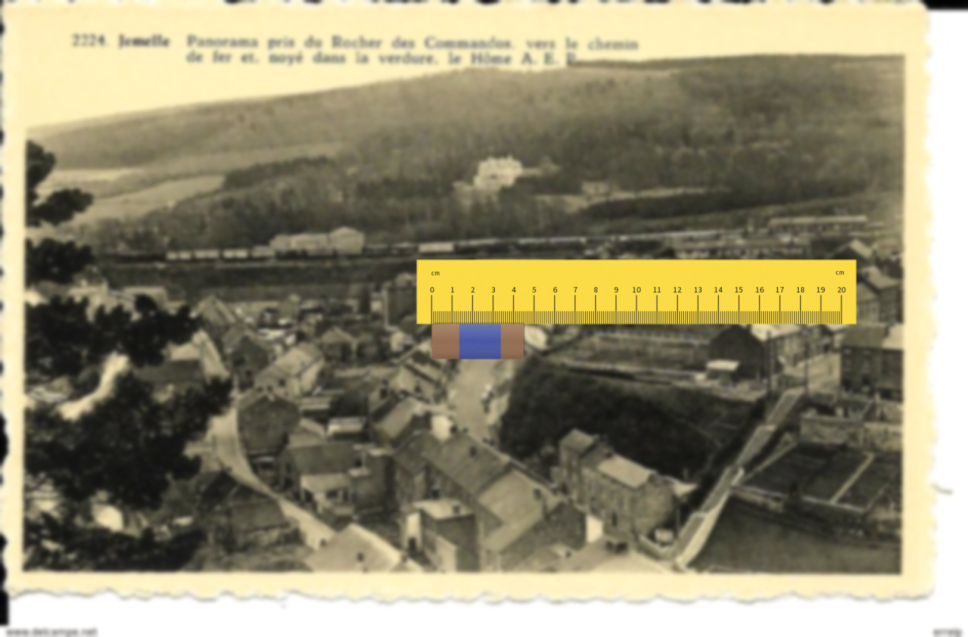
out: 4.5
